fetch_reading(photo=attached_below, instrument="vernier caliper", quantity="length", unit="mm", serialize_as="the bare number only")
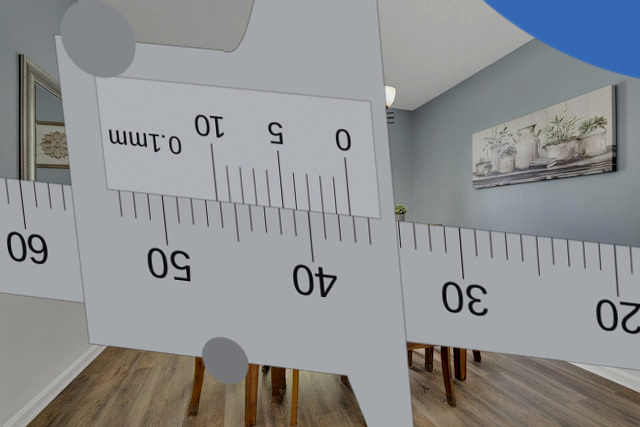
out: 37.2
